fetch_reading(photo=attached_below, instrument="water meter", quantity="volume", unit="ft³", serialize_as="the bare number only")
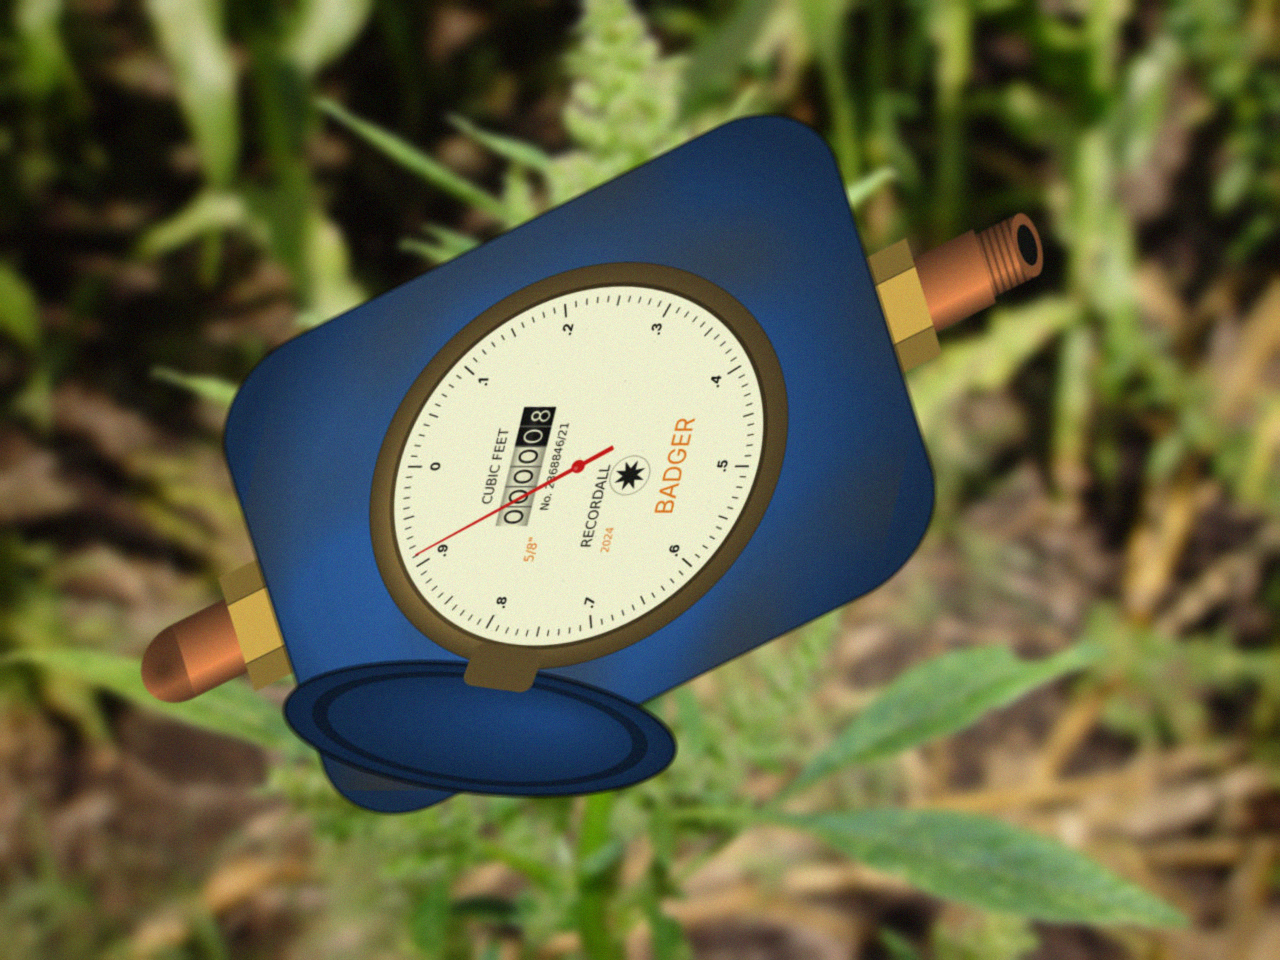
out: 7.91
